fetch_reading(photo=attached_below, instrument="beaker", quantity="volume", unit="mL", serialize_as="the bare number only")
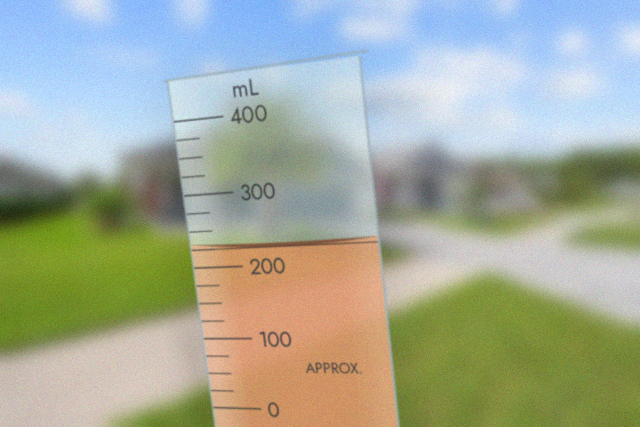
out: 225
